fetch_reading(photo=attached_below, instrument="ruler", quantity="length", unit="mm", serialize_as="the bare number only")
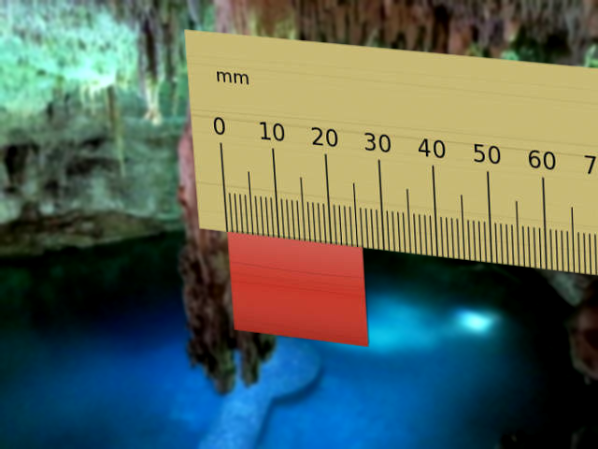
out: 26
